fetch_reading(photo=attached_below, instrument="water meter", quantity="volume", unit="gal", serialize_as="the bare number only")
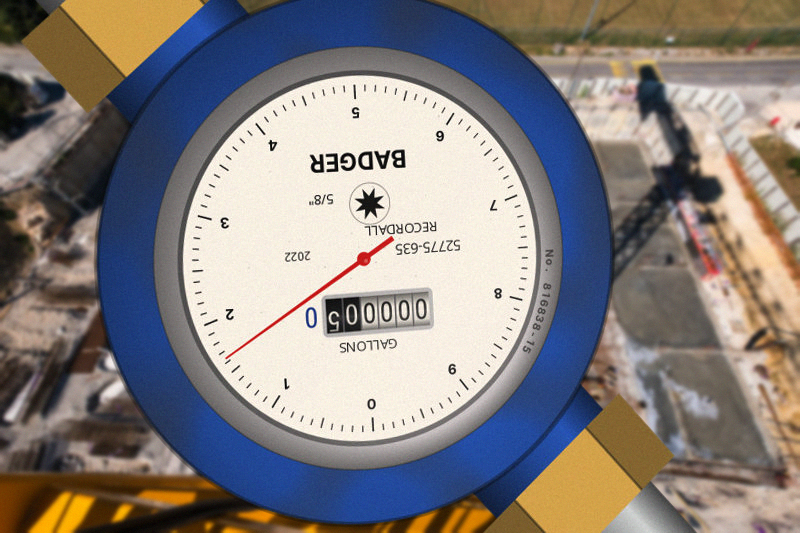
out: 51.6
